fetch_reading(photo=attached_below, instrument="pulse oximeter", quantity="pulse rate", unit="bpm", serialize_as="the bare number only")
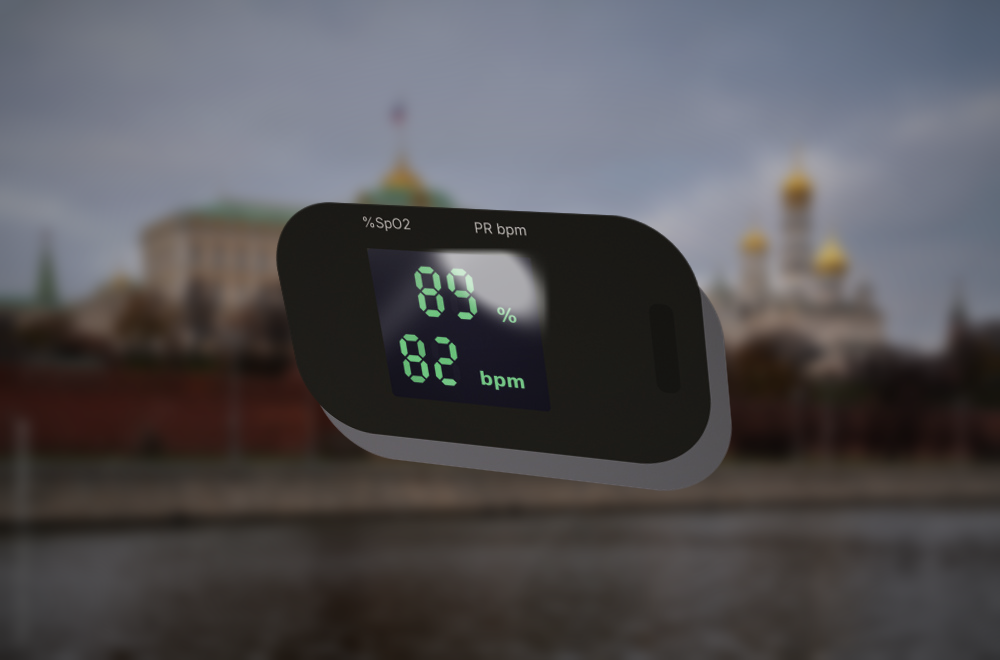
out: 82
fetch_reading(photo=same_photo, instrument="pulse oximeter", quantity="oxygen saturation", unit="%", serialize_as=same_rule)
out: 89
